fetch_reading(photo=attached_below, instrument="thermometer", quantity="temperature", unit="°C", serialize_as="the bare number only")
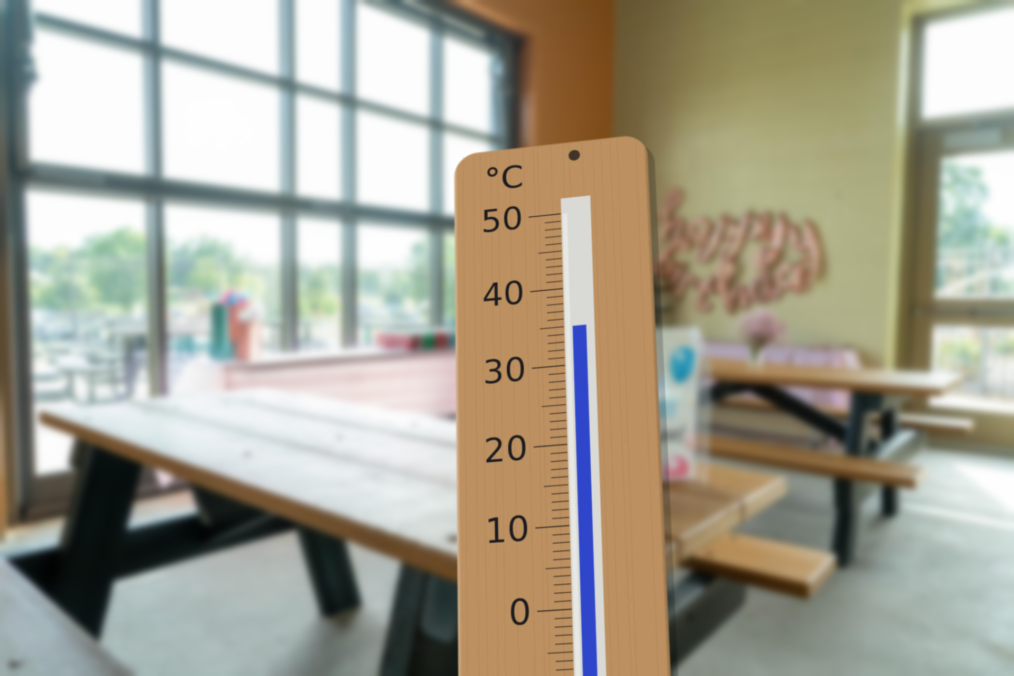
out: 35
